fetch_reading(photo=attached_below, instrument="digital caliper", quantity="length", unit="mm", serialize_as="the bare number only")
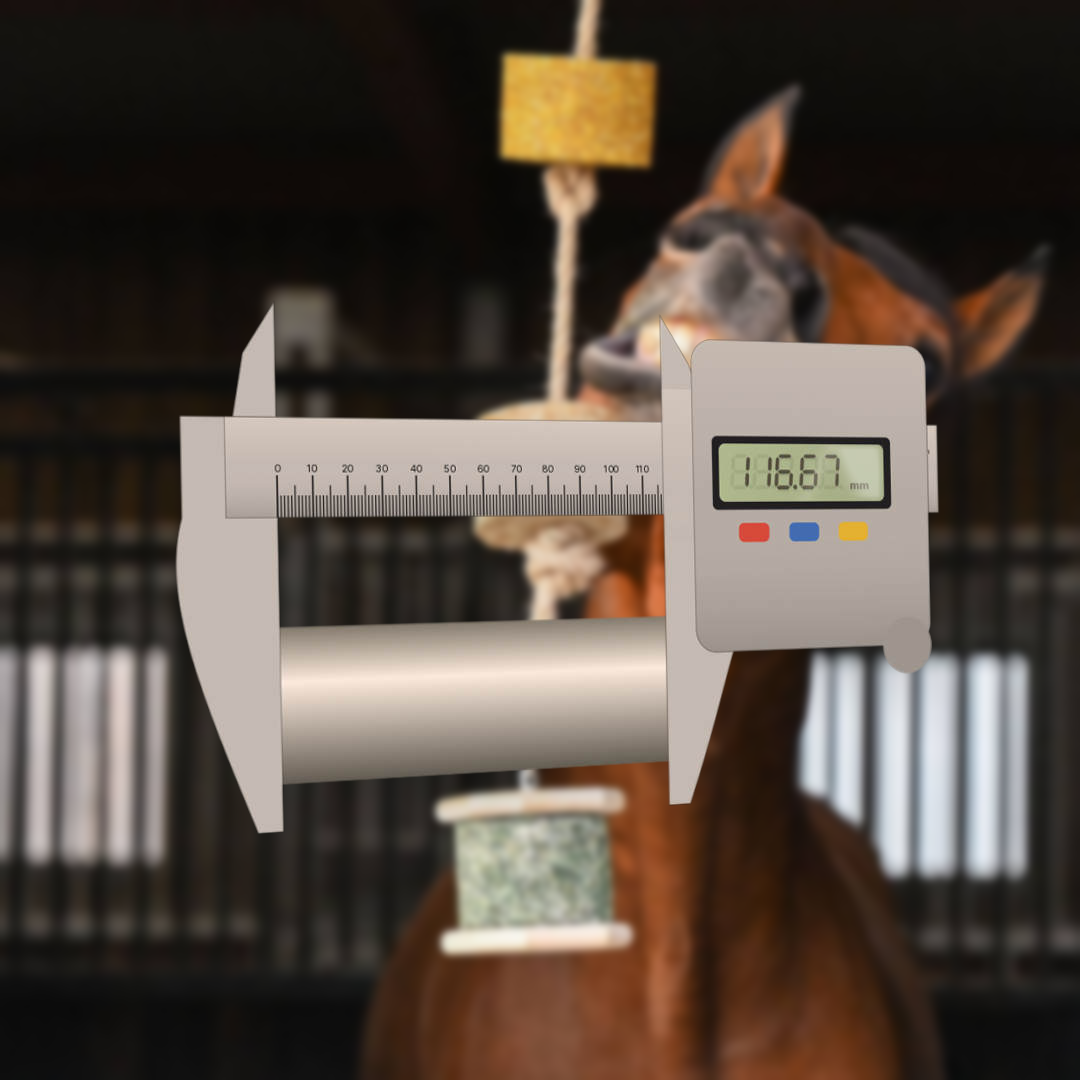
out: 116.67
